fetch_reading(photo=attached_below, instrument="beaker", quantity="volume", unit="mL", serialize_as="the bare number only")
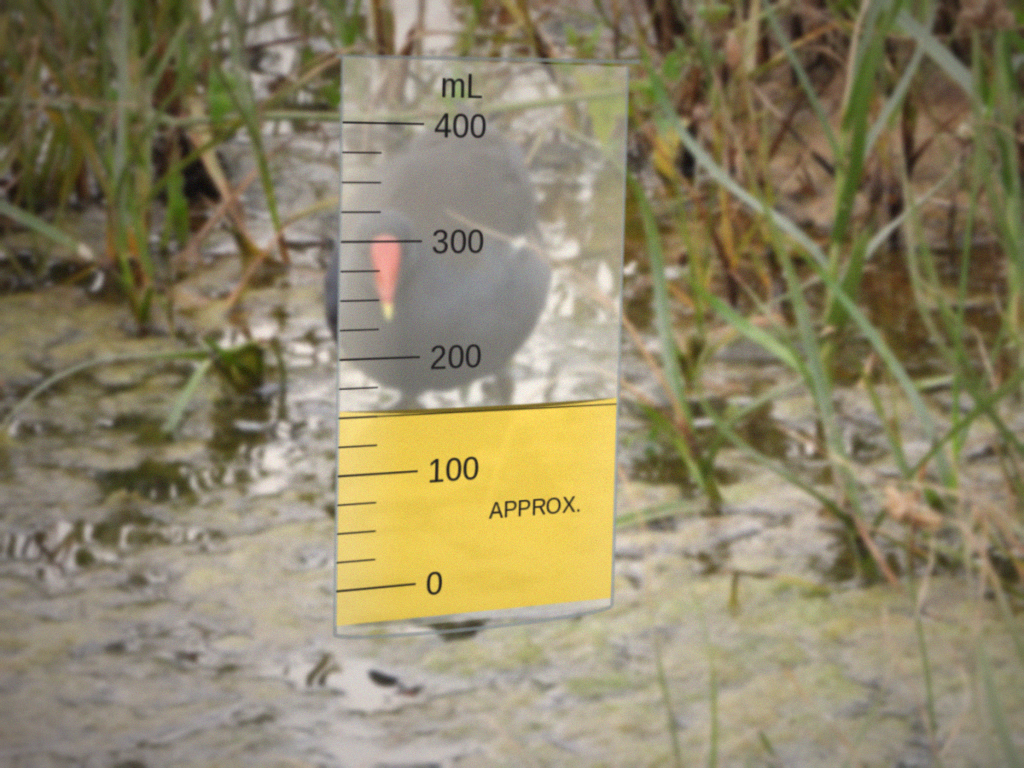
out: 150
